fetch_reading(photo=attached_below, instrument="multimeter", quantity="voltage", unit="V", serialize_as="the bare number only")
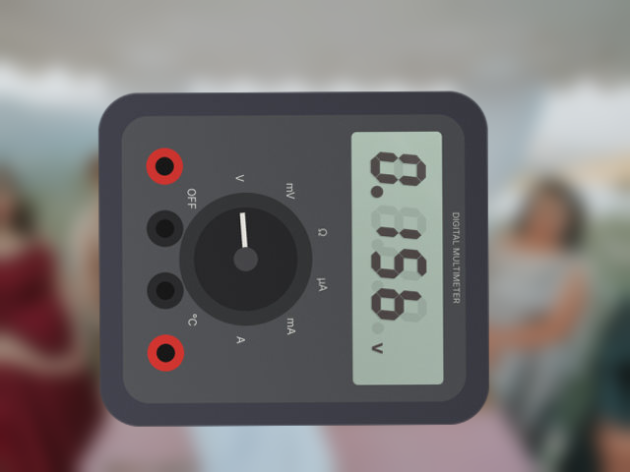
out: 0.156
